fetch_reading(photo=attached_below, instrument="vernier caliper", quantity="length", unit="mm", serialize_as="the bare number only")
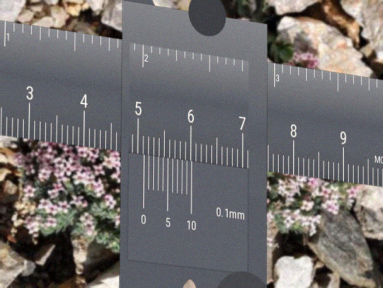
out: 51.2
